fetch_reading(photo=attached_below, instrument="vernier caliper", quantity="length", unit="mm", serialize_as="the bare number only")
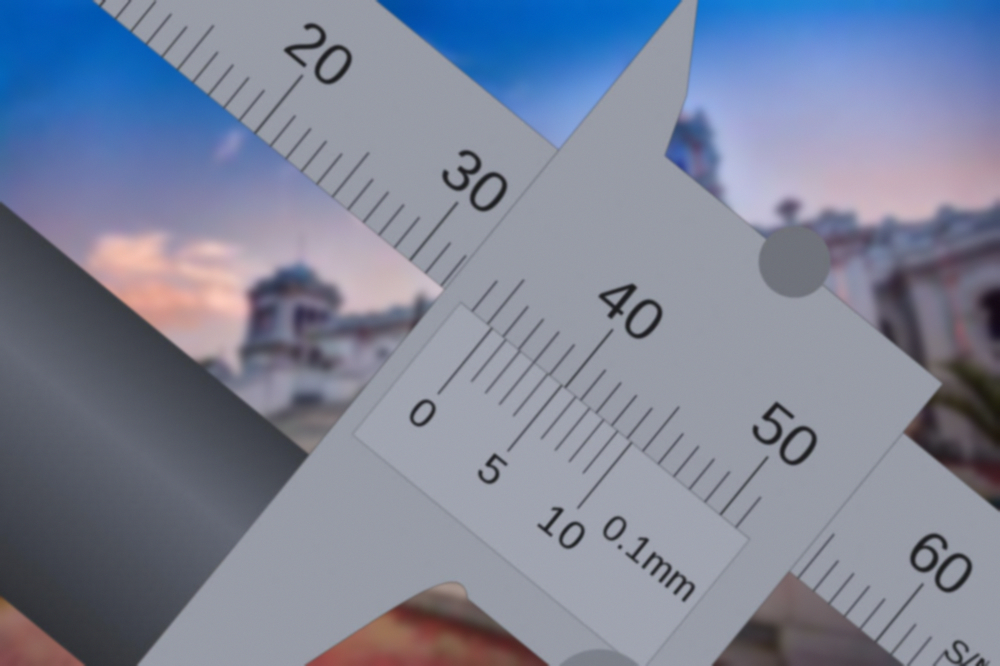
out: 35.3
